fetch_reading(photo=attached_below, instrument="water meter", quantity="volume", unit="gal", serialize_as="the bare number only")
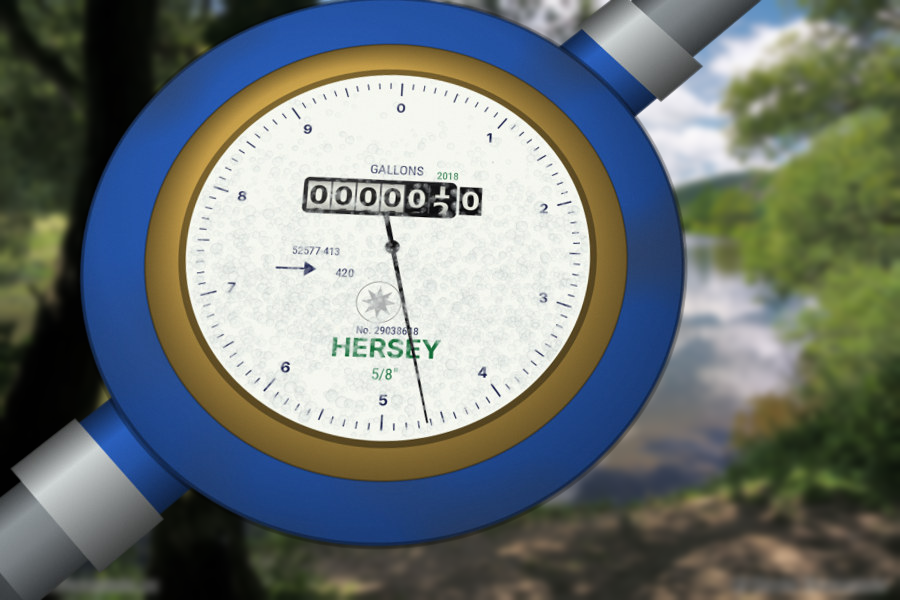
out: 14.6
